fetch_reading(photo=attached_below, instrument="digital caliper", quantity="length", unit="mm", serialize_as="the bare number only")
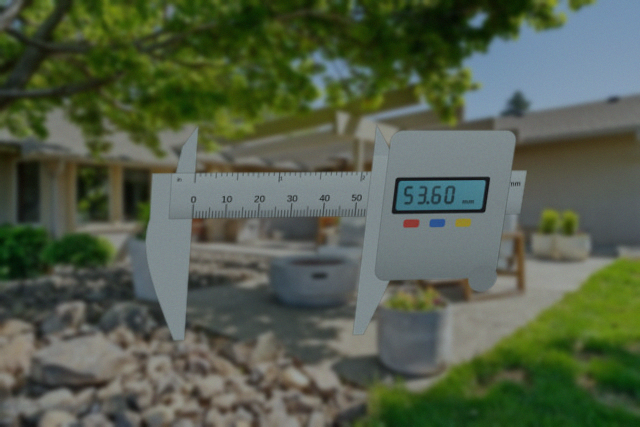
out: 53.60
